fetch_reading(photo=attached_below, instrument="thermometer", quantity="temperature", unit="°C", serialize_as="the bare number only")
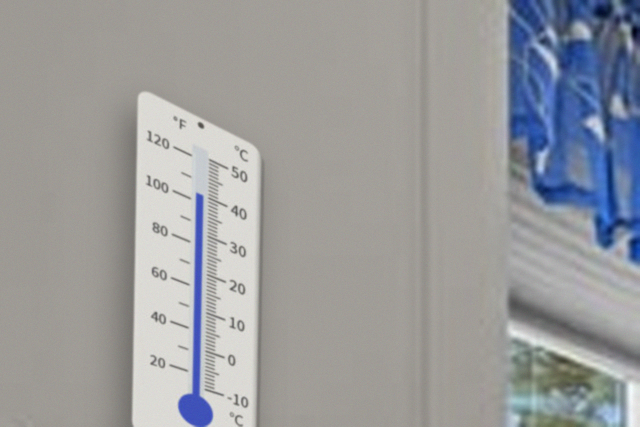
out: 40
